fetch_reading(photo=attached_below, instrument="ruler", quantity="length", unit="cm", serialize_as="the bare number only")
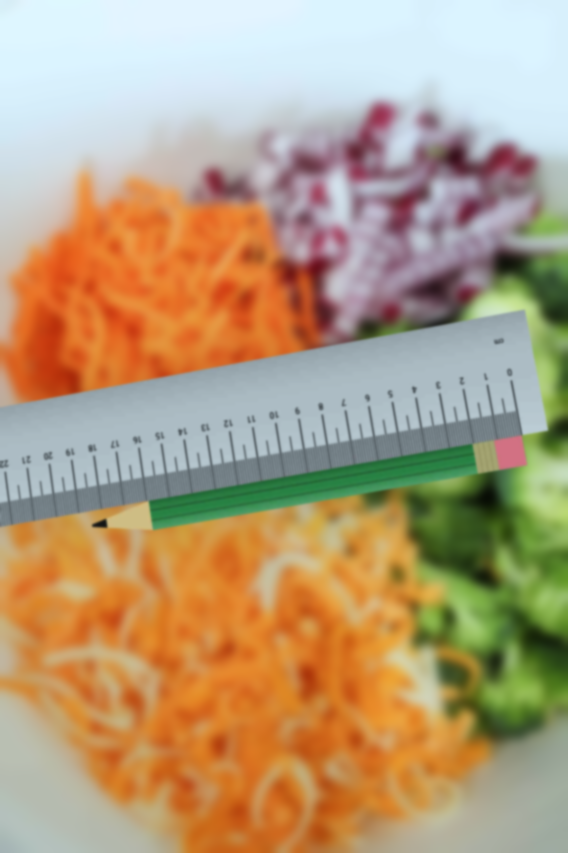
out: 18.5
